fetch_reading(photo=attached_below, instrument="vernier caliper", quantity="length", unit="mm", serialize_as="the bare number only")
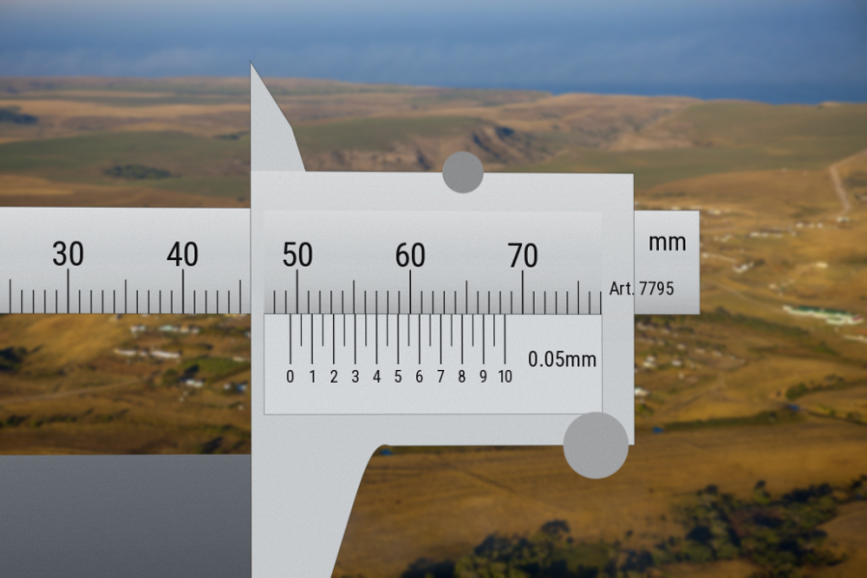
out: 49.4
